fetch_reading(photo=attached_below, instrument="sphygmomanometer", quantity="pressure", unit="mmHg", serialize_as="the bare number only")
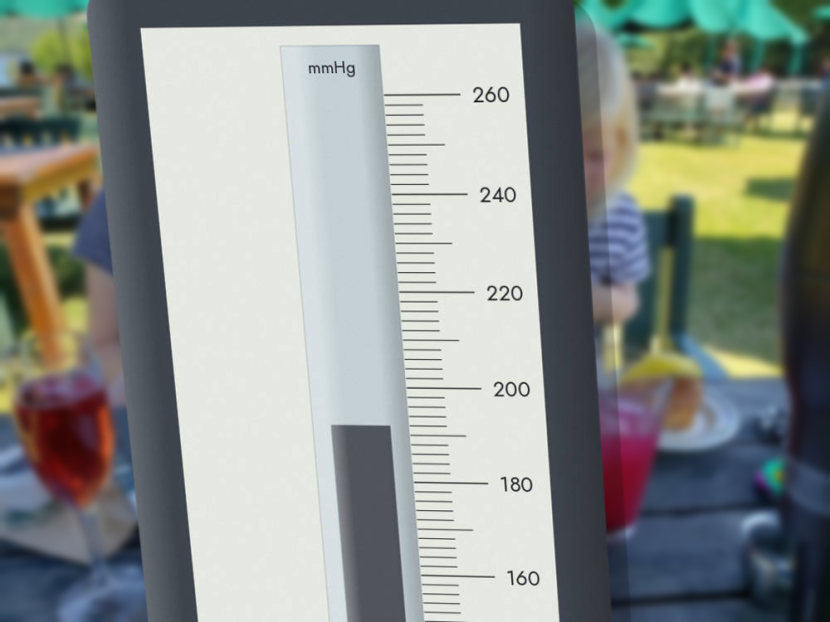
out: 192
